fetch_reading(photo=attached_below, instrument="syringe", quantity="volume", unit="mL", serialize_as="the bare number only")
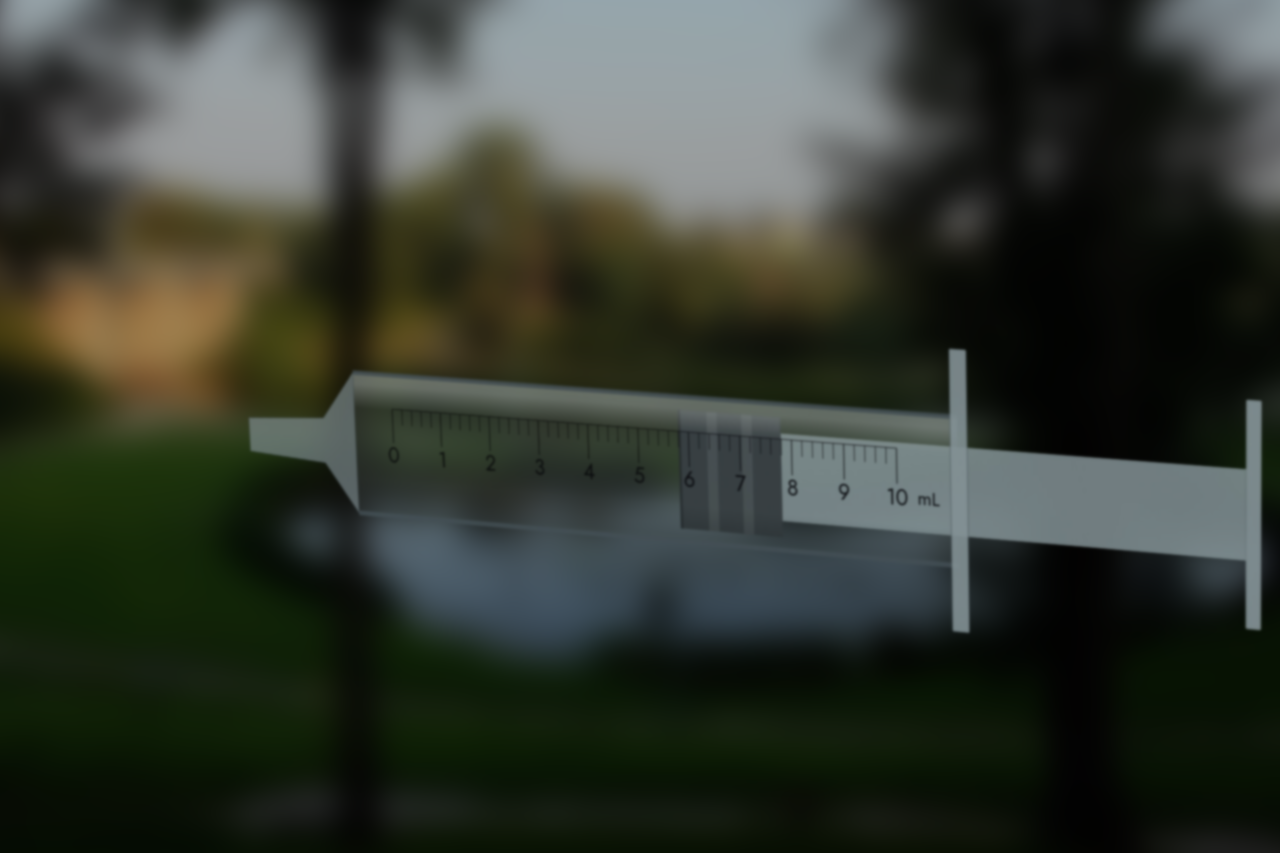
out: 5.8
